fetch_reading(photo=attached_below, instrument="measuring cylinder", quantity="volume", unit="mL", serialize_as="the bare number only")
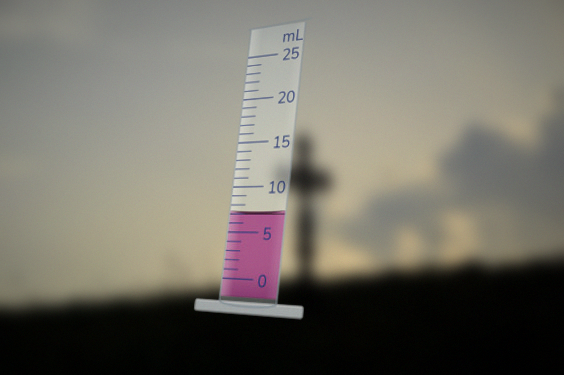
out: 7
